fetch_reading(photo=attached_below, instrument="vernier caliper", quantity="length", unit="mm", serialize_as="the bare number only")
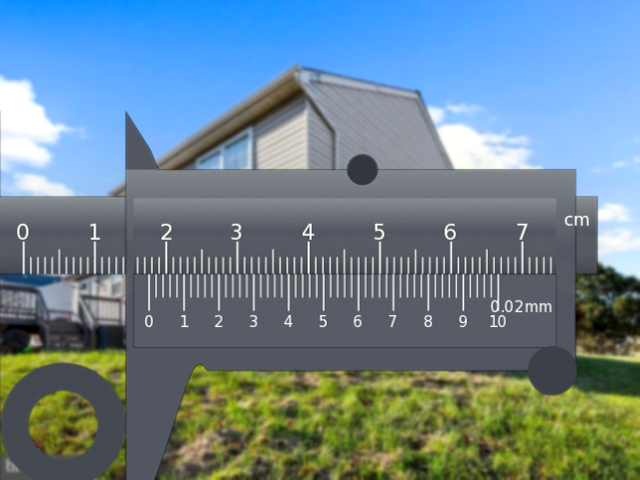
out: 17.6
